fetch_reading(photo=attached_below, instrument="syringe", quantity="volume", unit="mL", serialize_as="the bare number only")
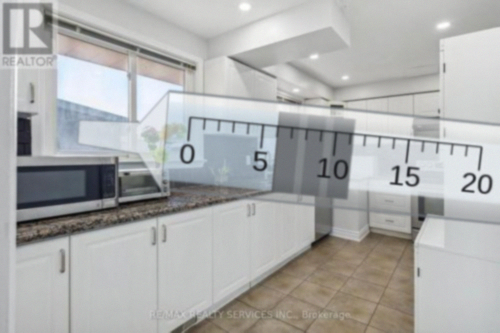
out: 6
